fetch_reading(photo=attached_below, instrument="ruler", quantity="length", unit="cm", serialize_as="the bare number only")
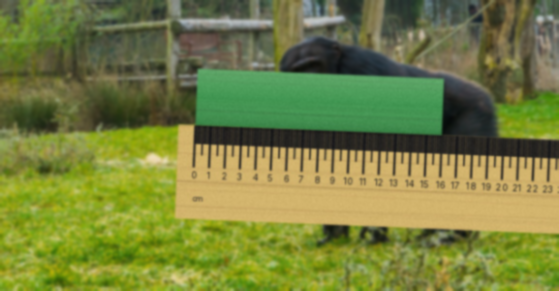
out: 16
